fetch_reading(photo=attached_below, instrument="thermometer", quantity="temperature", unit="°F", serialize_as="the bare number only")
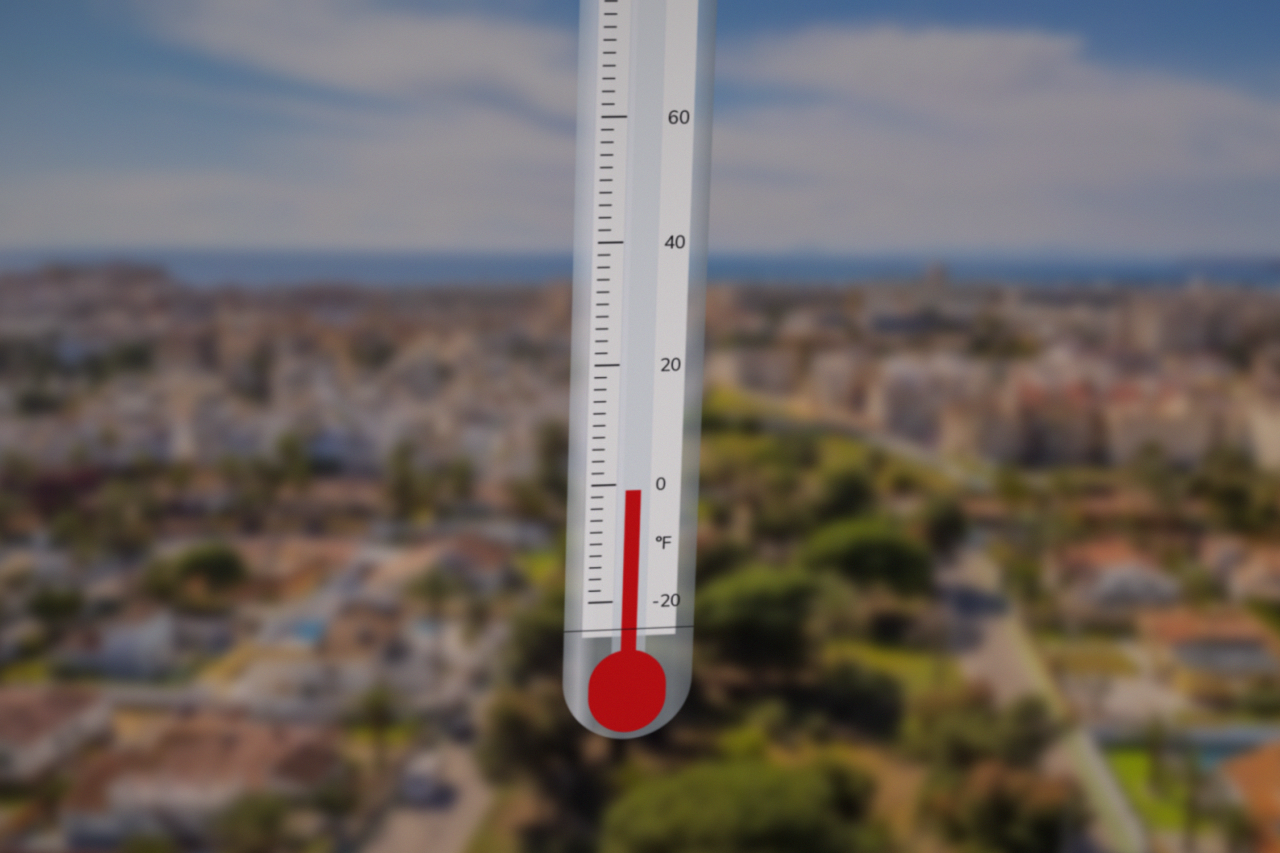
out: -1
